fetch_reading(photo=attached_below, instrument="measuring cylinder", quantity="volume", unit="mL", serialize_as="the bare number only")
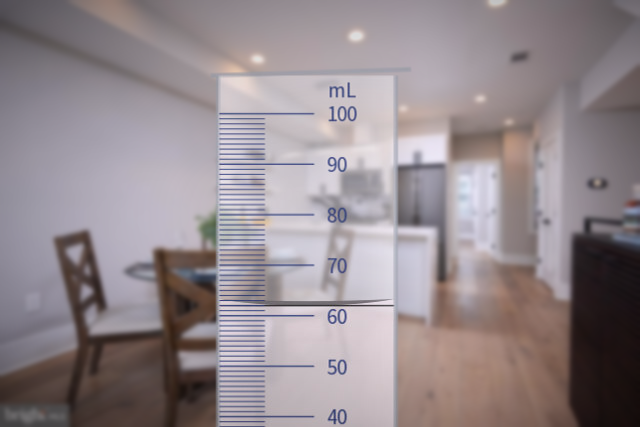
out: 62
